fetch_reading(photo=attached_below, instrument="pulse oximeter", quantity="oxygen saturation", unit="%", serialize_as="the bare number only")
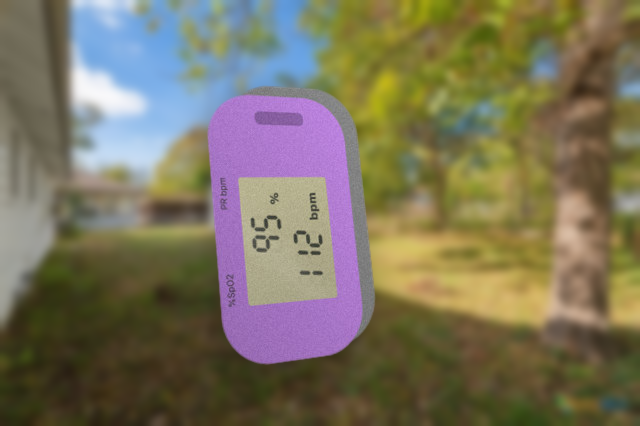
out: 95
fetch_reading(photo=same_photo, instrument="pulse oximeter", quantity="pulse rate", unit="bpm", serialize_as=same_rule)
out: 112
